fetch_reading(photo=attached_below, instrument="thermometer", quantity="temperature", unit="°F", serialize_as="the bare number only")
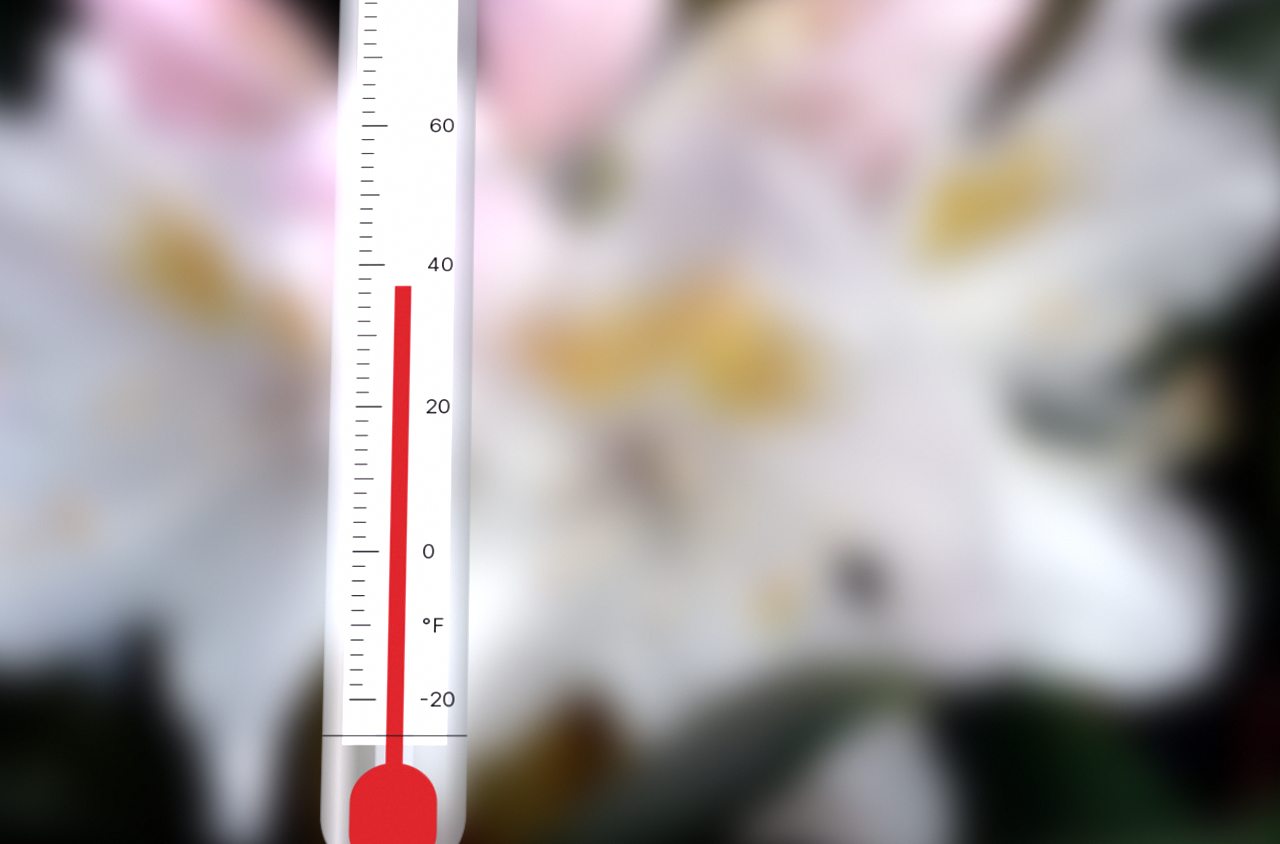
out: 37
